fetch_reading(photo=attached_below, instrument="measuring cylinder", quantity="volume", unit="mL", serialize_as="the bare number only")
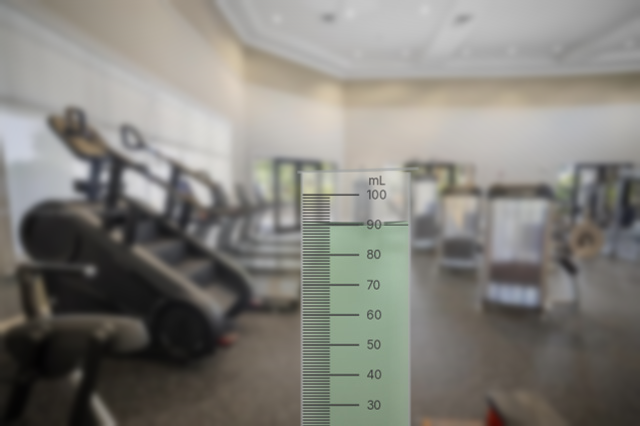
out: 90
